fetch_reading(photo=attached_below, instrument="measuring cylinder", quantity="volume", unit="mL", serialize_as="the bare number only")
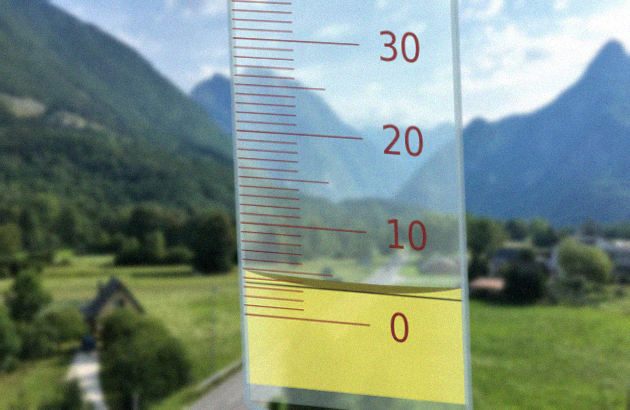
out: 3.5
